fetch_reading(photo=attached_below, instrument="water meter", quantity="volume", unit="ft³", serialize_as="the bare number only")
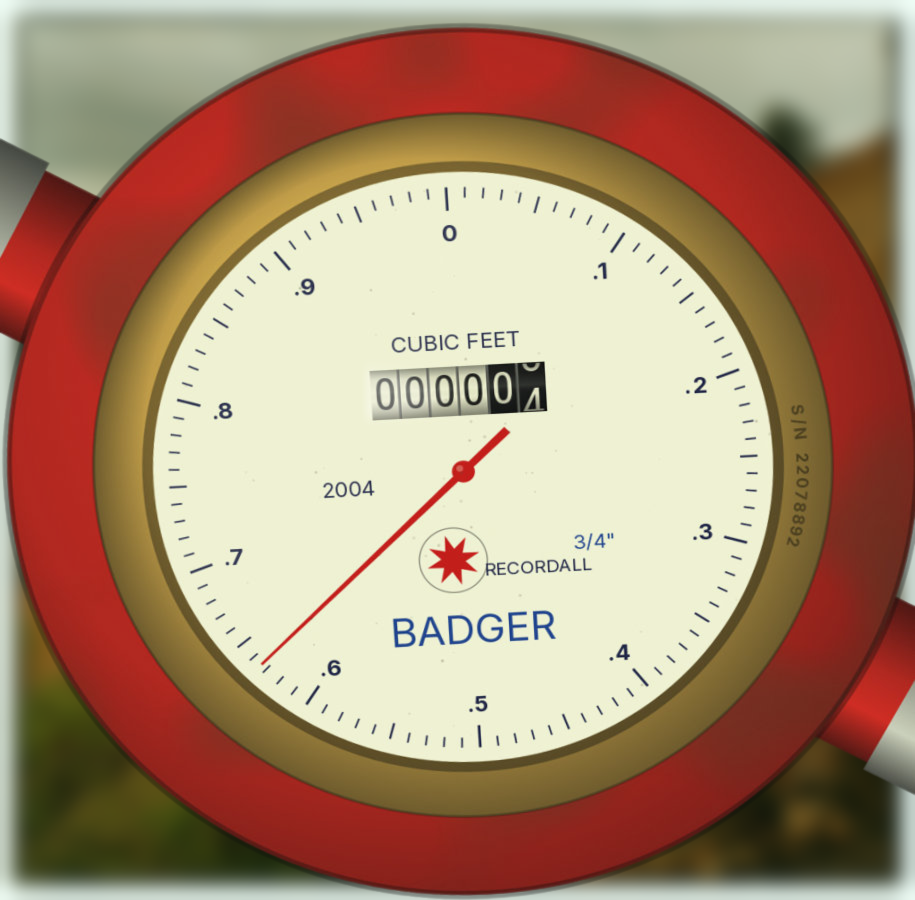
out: 3.63
